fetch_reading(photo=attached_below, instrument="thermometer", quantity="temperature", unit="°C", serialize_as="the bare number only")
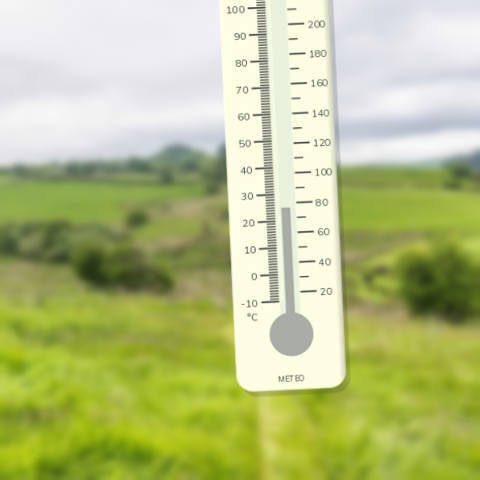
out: 25
